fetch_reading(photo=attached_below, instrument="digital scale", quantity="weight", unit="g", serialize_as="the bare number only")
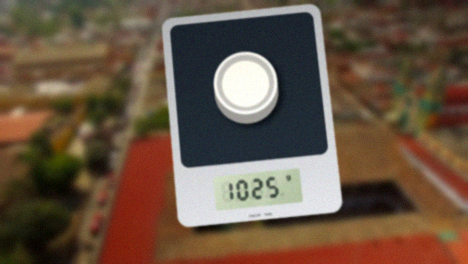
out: 1025
